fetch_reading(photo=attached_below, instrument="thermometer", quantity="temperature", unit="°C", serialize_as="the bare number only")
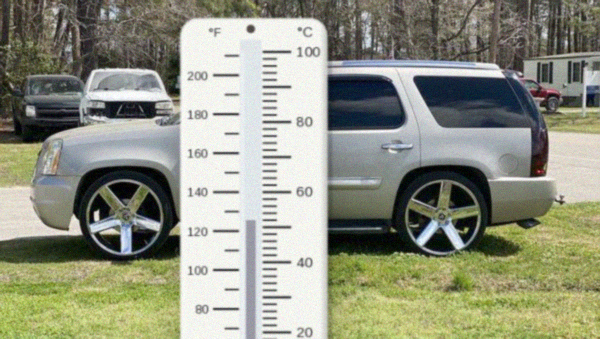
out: 52
